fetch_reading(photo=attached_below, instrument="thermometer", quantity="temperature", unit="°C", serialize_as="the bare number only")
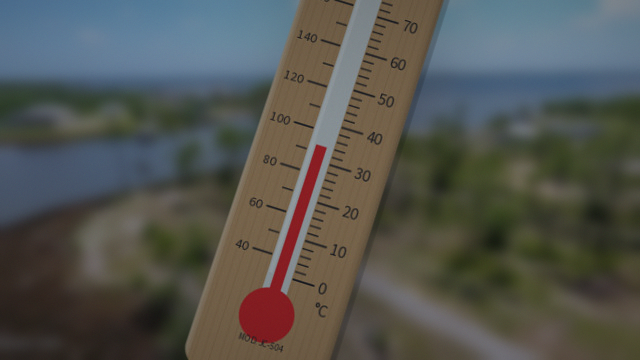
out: 34
